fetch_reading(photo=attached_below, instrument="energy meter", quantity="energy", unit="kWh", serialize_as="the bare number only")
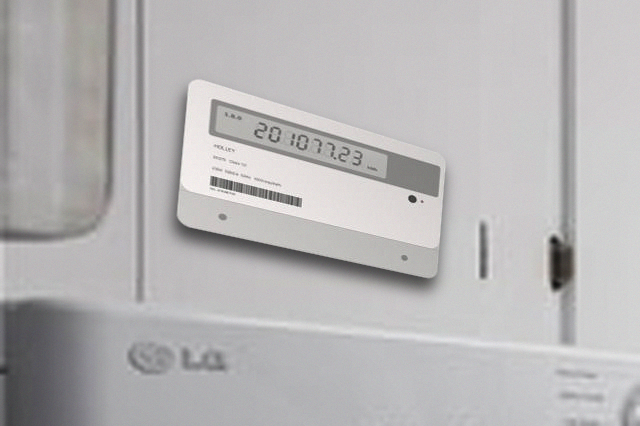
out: 201077.23
